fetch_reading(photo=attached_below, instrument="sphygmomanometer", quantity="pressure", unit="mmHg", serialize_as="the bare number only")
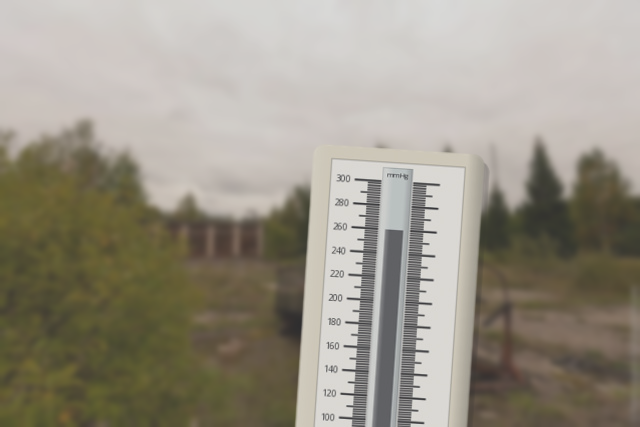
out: 260
